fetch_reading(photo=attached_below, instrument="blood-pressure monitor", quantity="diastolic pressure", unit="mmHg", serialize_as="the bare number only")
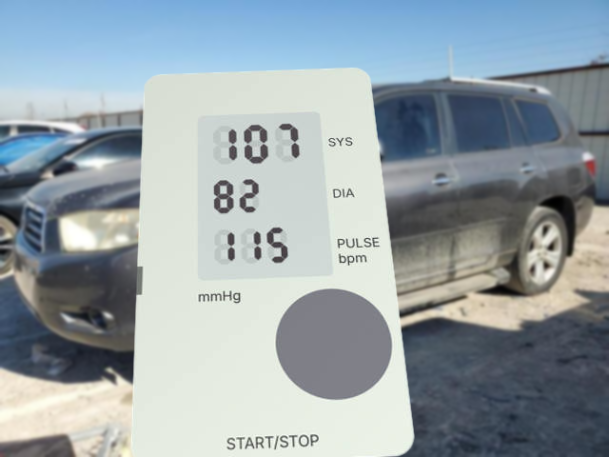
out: 82
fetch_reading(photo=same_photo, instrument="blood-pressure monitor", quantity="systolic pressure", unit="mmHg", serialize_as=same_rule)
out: 107
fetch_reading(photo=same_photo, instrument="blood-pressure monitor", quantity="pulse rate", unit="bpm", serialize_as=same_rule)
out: 115
